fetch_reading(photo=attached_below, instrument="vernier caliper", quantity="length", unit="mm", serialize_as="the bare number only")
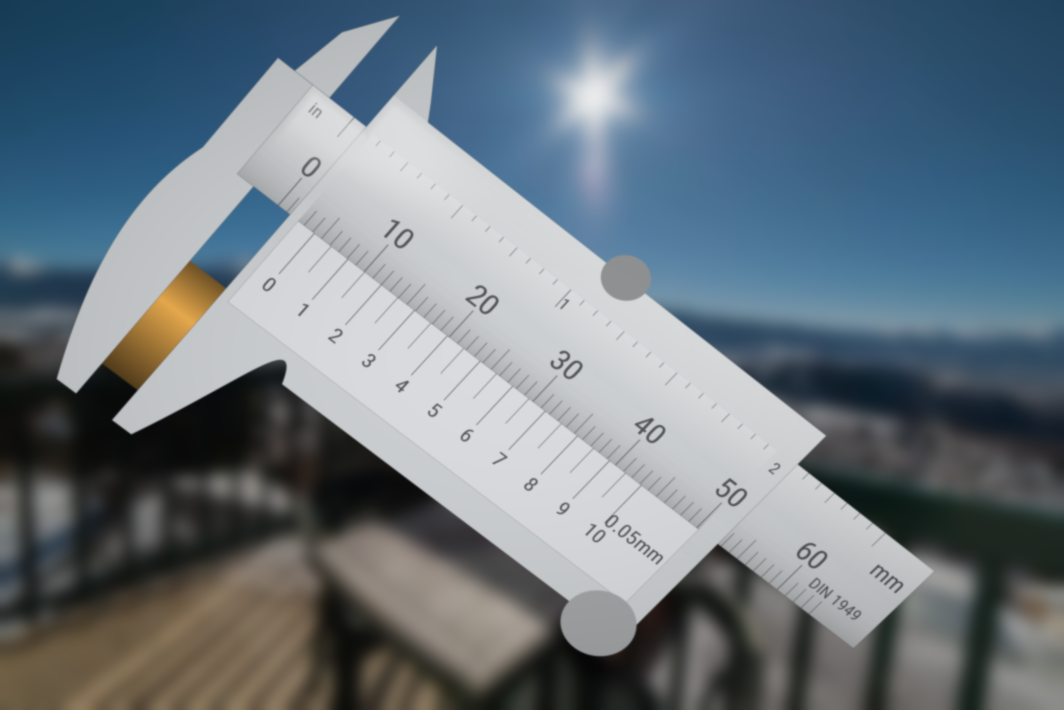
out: 4.2
